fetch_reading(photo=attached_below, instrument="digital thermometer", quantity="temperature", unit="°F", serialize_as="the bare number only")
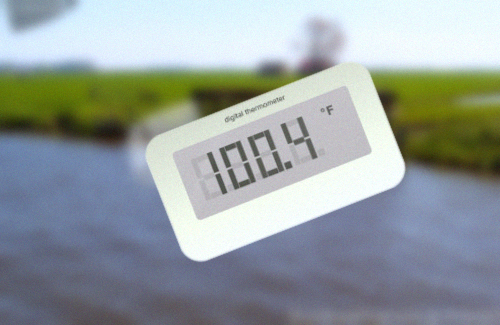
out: 100.4
